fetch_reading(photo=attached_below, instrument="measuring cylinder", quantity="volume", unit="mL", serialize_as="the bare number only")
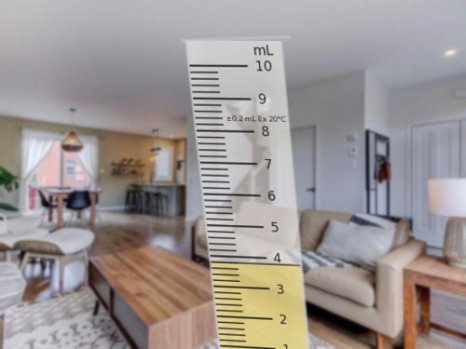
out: 3.8
